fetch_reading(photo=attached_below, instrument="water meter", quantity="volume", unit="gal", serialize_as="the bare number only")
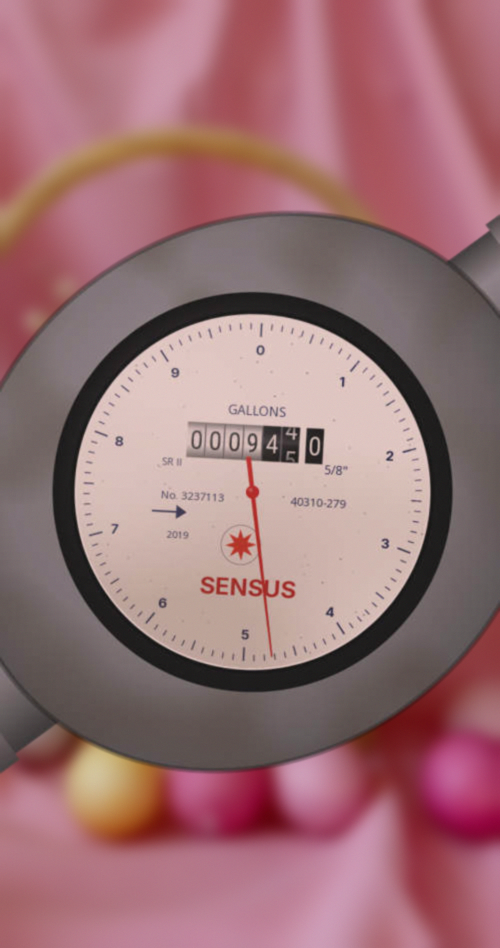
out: 9444.7
